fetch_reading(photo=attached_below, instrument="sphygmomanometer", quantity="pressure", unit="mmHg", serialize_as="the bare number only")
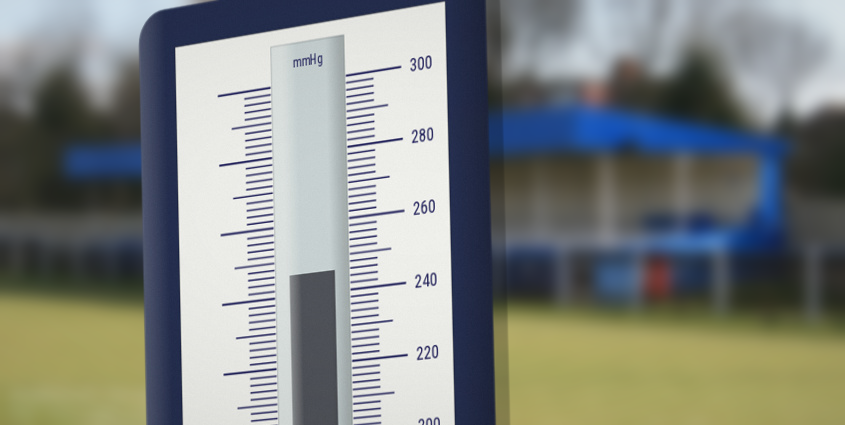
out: 246
